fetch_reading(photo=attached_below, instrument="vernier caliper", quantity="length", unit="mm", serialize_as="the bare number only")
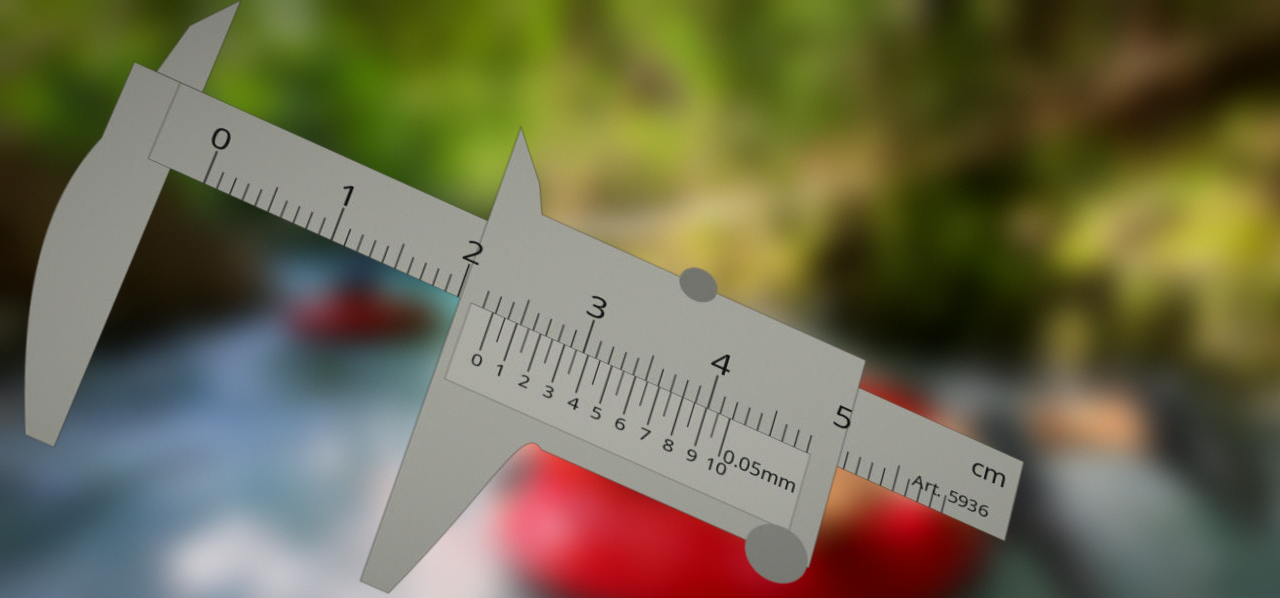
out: 22.8
